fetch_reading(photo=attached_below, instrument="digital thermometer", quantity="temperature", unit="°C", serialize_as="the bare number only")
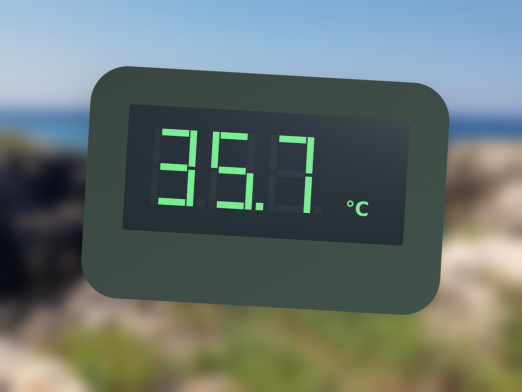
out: 35.7
